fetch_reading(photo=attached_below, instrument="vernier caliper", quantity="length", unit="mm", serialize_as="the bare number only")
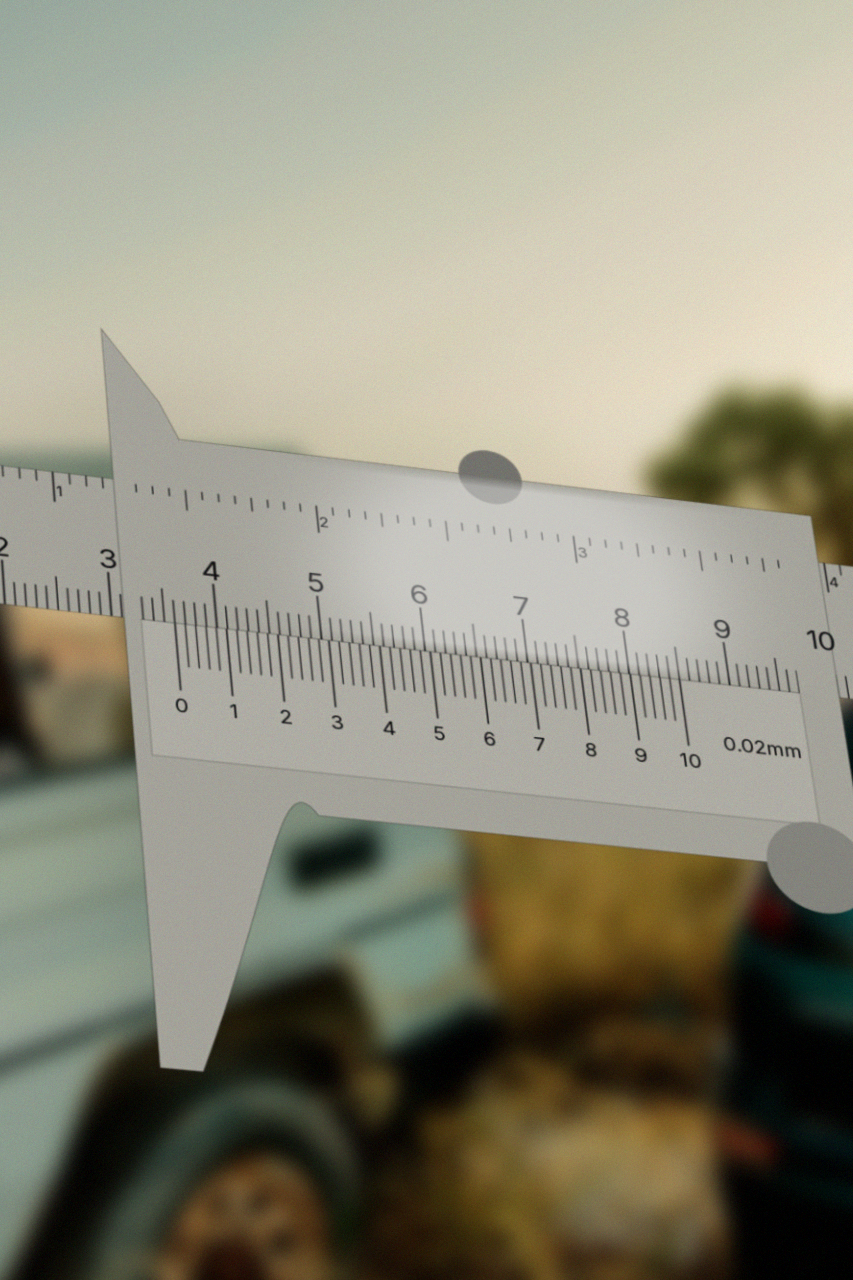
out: 36.0
